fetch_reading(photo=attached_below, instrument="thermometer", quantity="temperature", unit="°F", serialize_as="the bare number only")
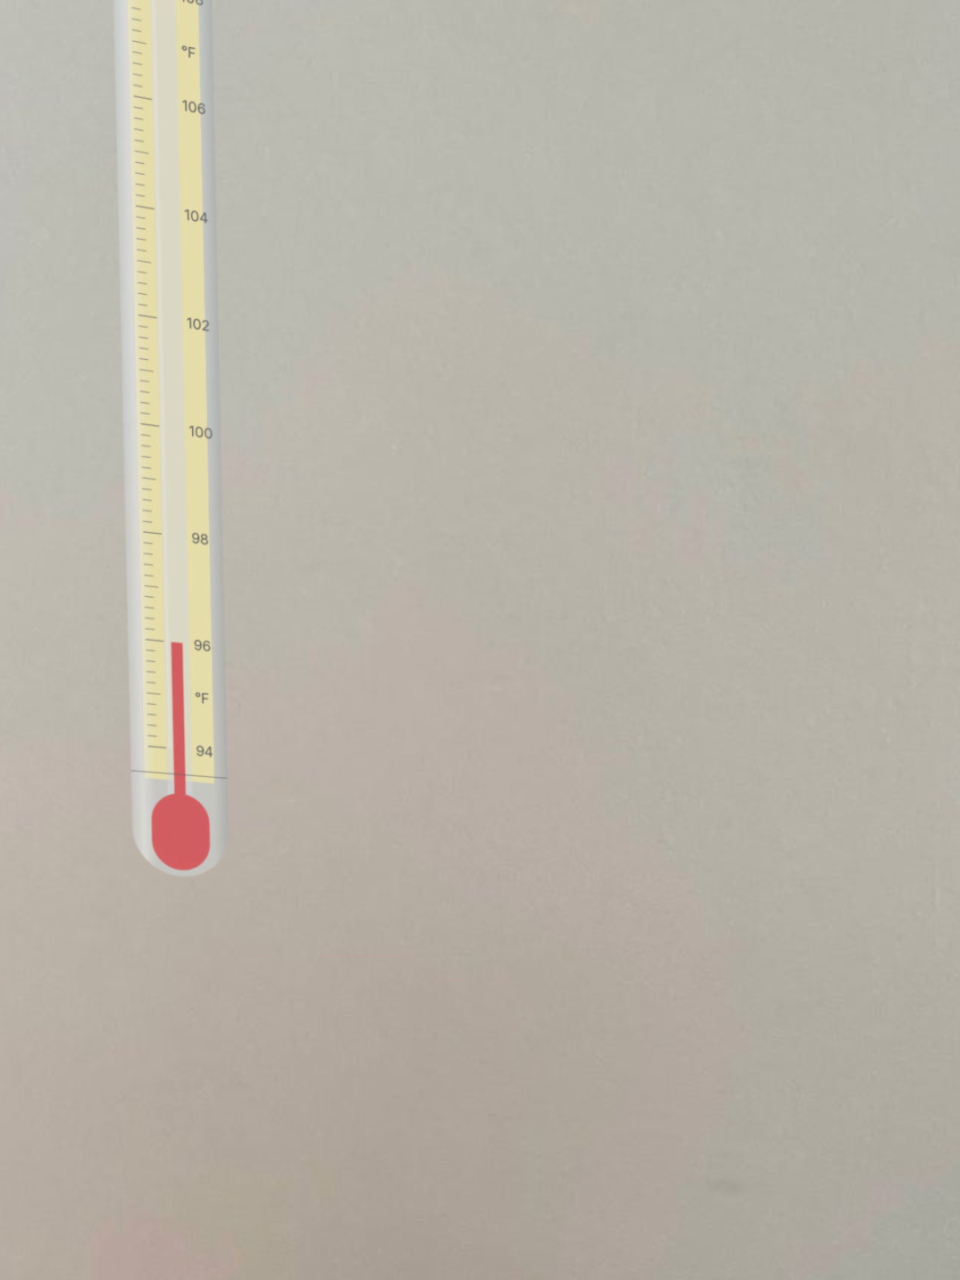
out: 96
